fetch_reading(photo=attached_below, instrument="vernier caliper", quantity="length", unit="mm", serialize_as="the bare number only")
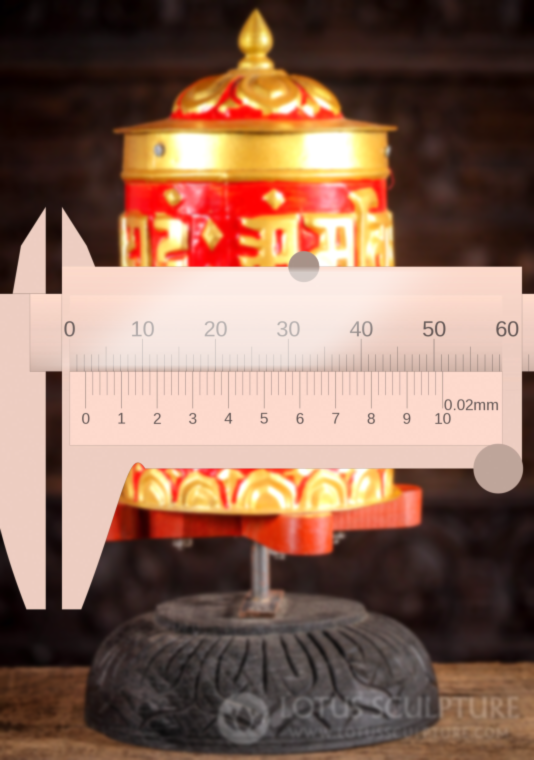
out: 2.2
